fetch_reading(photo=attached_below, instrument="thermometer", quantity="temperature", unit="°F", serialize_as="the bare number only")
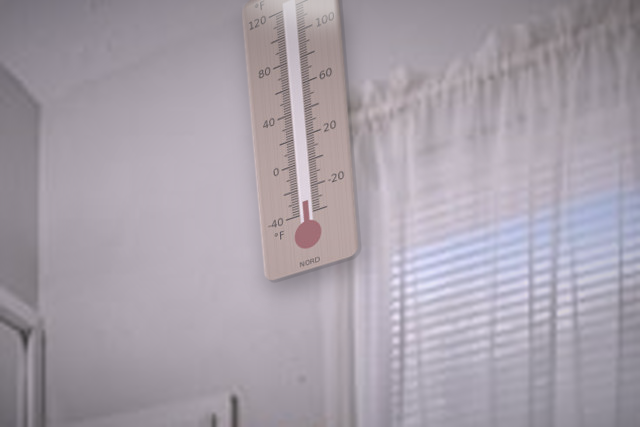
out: -30
